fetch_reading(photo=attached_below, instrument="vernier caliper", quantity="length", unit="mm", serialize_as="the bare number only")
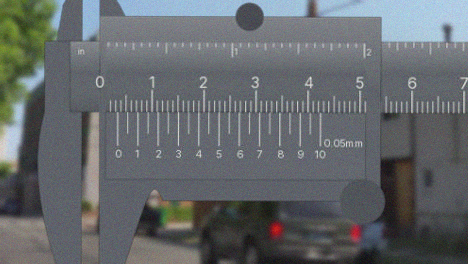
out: 3.4
